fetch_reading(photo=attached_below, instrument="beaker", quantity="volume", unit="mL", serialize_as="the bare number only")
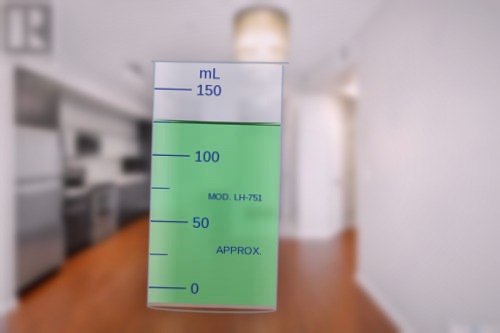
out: 125
